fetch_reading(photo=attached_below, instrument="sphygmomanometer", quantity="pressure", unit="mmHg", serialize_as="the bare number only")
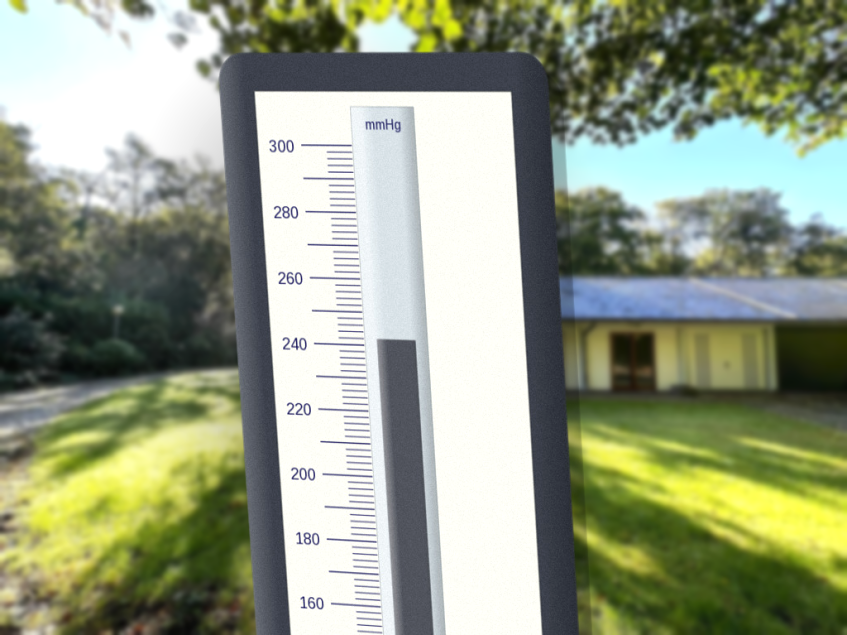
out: 242
